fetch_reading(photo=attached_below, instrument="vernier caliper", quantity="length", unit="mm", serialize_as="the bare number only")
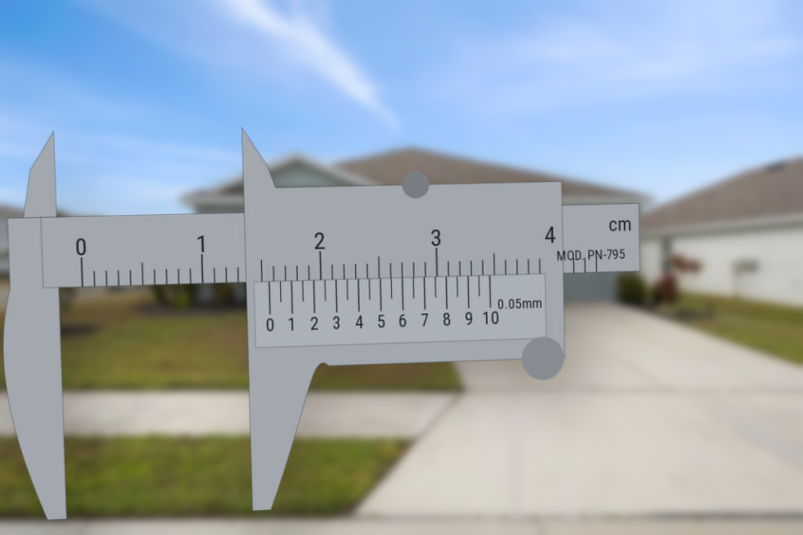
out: 15.6
